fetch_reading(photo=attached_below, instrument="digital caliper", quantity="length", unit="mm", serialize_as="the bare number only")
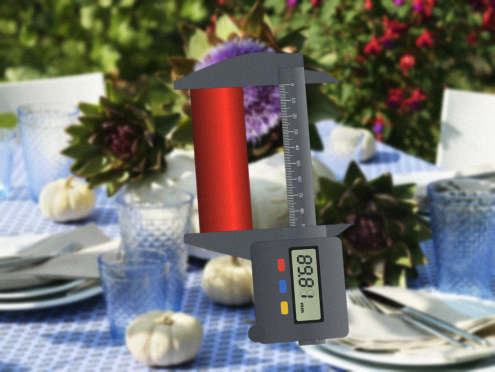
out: 89.81
